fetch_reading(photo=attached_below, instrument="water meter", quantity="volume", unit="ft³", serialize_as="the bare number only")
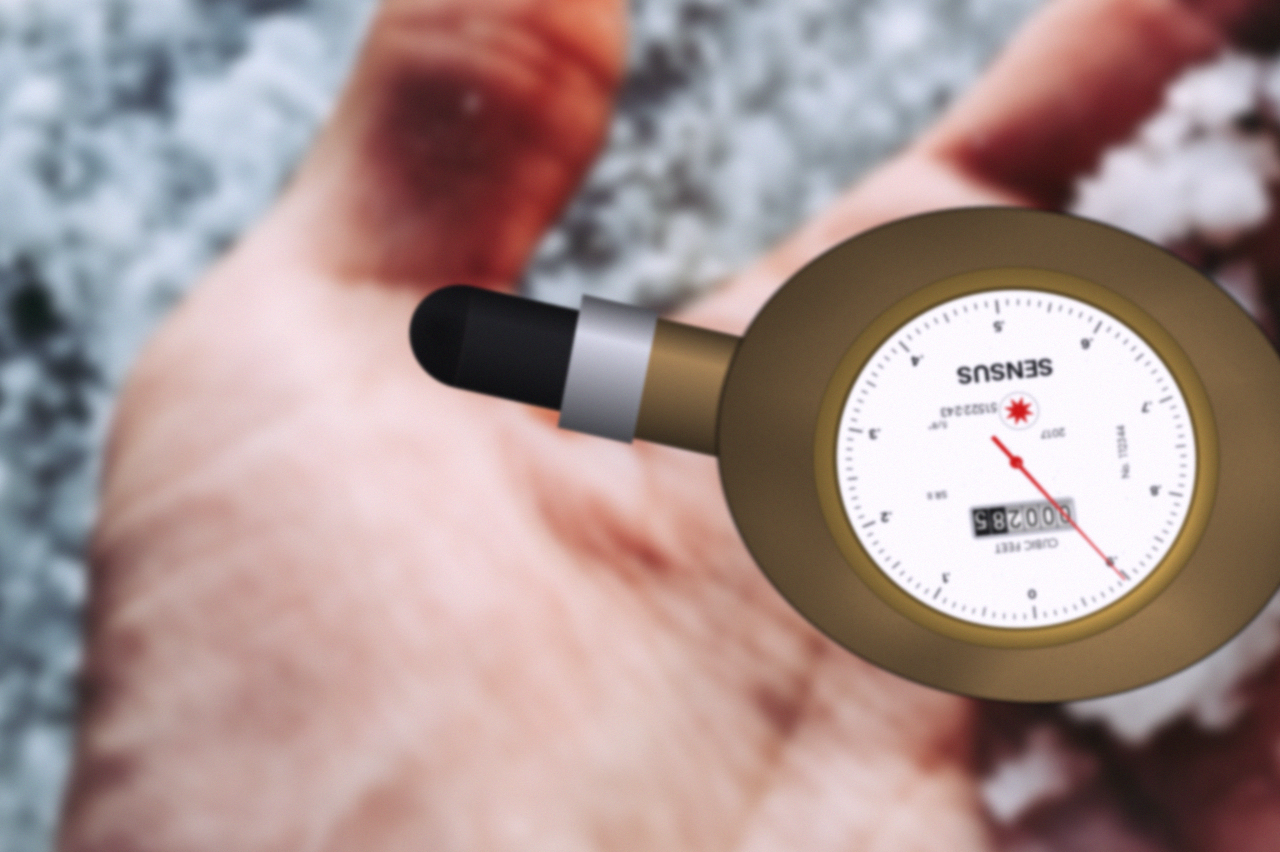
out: 284.90
